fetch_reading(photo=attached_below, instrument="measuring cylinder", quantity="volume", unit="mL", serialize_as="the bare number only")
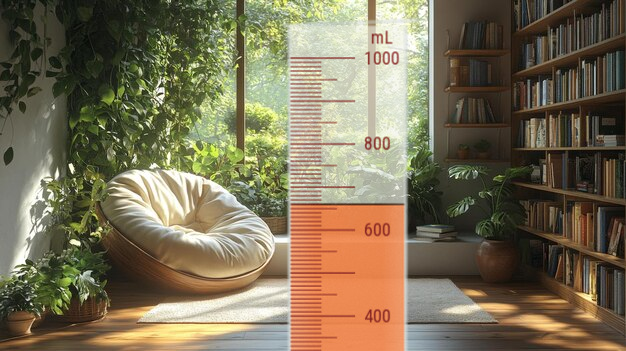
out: 660
